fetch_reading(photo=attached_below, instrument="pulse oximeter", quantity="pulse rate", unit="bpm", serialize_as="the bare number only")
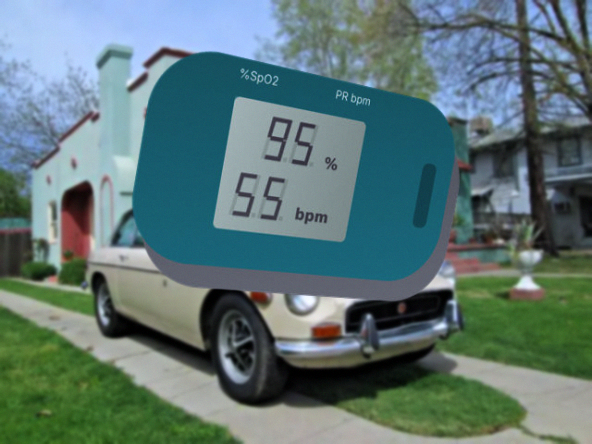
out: 55
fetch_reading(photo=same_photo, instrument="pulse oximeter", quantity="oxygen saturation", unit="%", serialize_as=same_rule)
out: 95
